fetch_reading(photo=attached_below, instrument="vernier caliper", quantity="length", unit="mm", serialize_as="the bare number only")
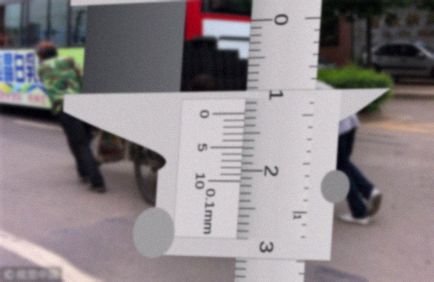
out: 12.4
